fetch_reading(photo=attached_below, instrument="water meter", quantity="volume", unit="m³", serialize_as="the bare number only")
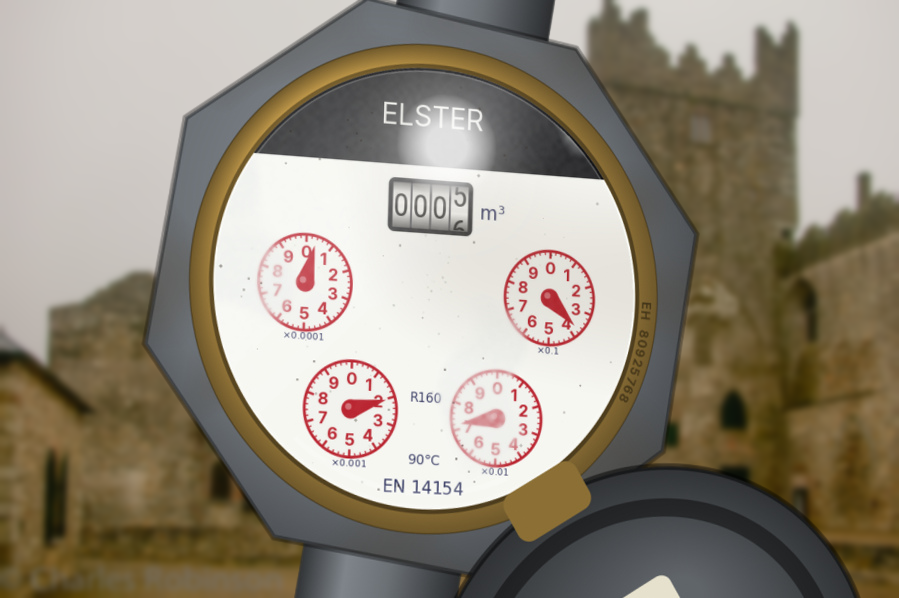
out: 5.3720
